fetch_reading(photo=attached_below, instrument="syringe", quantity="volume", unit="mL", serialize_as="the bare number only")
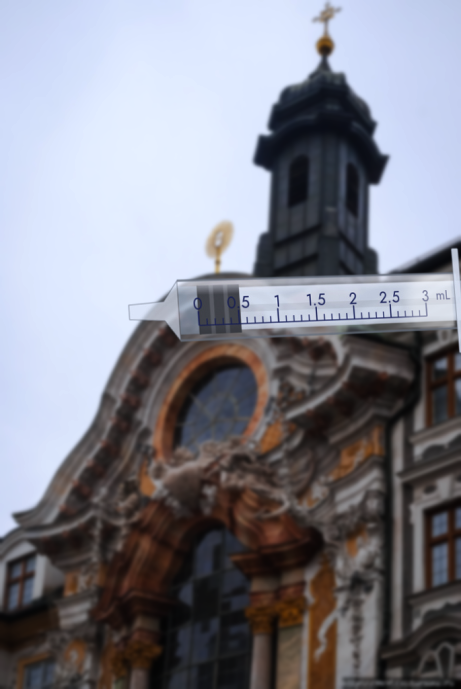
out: 0
